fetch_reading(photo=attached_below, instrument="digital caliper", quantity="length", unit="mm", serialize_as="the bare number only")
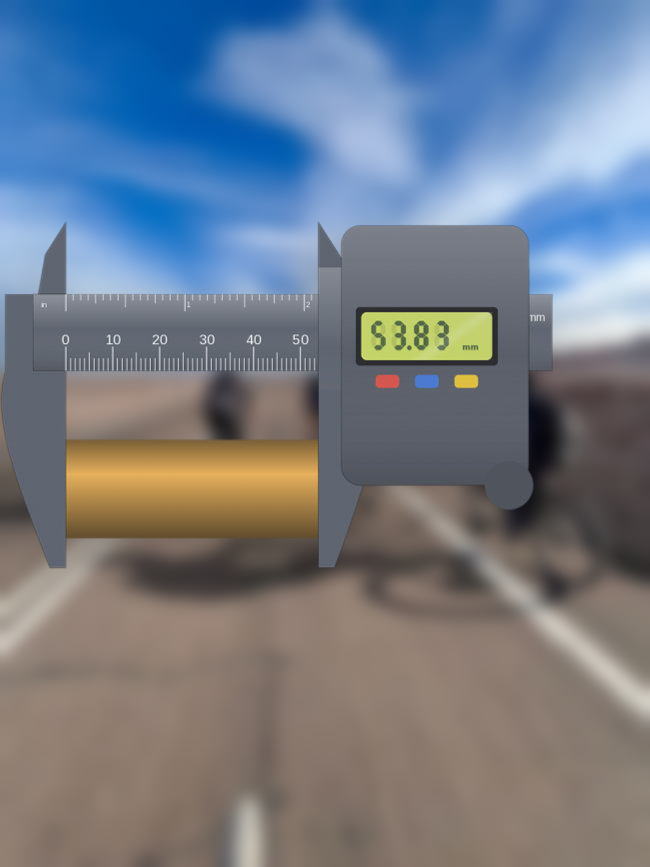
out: 53.83
